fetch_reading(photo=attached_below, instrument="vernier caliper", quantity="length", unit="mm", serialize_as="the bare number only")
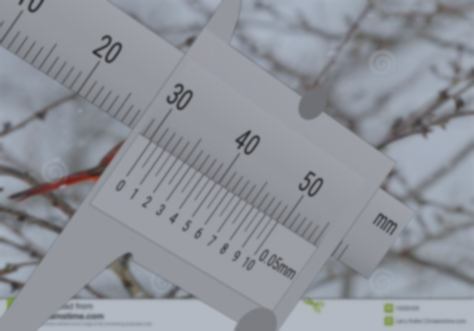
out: 30.2
